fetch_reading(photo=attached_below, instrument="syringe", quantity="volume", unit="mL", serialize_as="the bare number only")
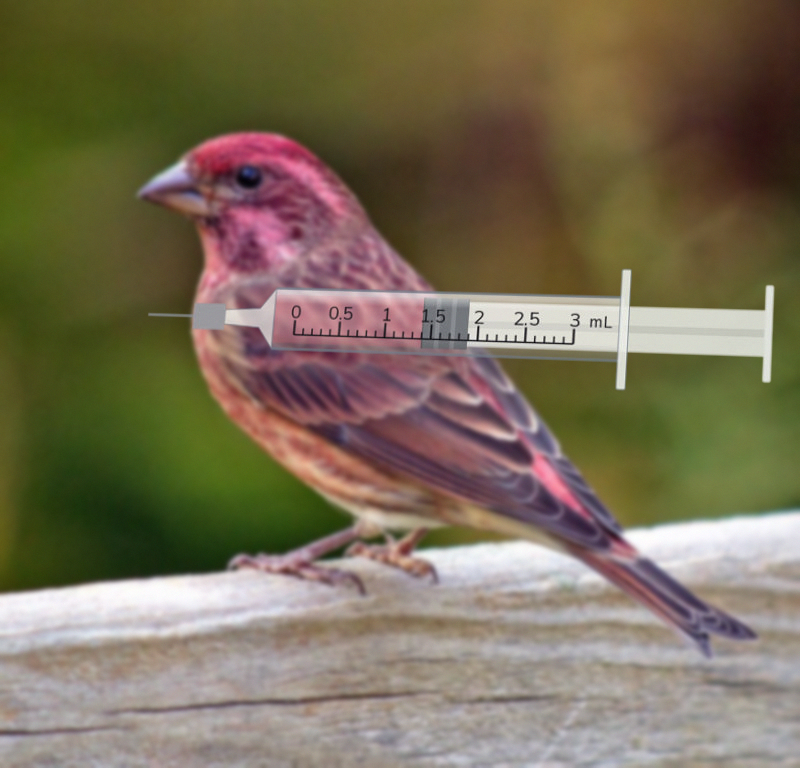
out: 1.4
